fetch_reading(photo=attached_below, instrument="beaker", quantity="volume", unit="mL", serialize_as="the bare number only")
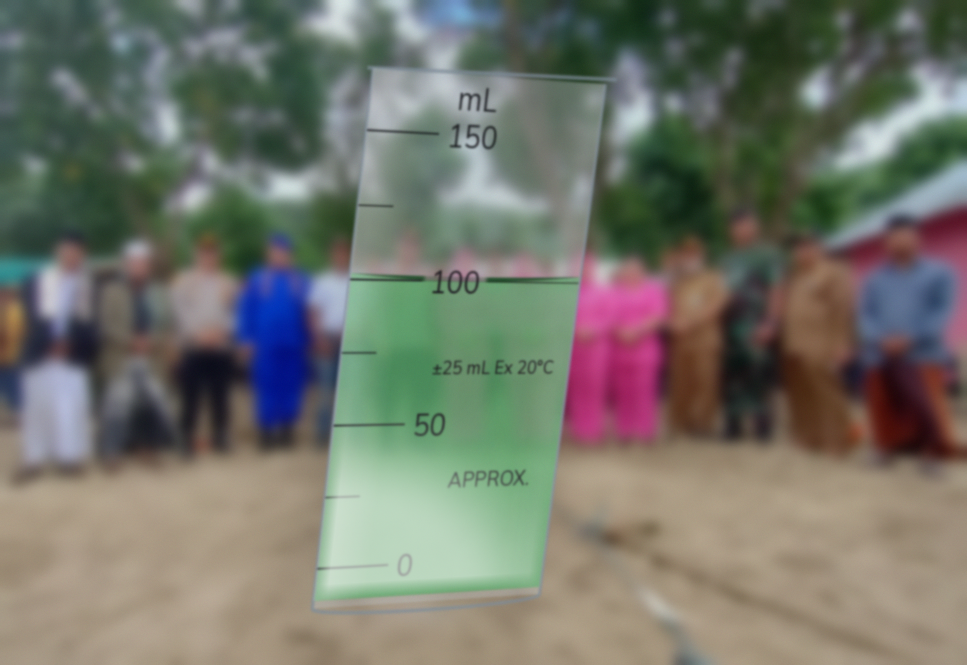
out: 100
